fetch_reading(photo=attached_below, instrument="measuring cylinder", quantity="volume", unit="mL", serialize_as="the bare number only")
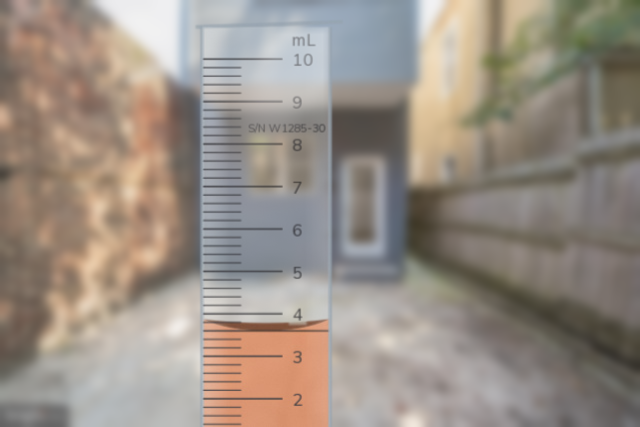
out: 3.6
